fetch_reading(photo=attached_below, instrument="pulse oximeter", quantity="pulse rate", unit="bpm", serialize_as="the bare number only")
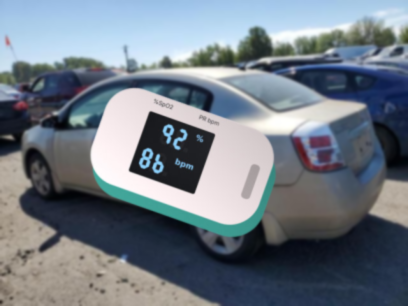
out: 86
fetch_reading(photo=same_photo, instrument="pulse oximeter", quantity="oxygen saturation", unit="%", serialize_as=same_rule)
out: 92
